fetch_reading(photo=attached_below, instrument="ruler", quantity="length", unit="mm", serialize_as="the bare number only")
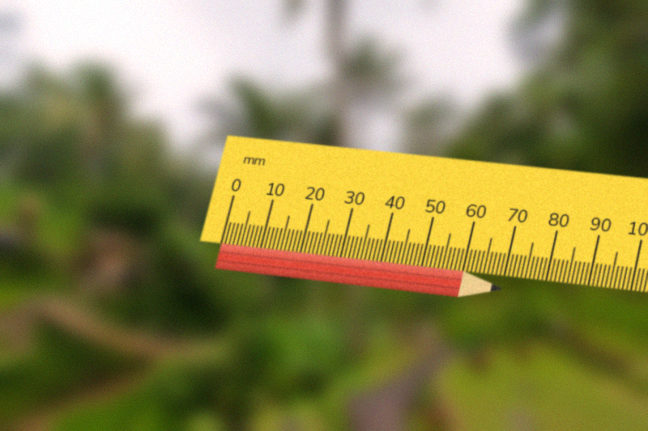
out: 70
